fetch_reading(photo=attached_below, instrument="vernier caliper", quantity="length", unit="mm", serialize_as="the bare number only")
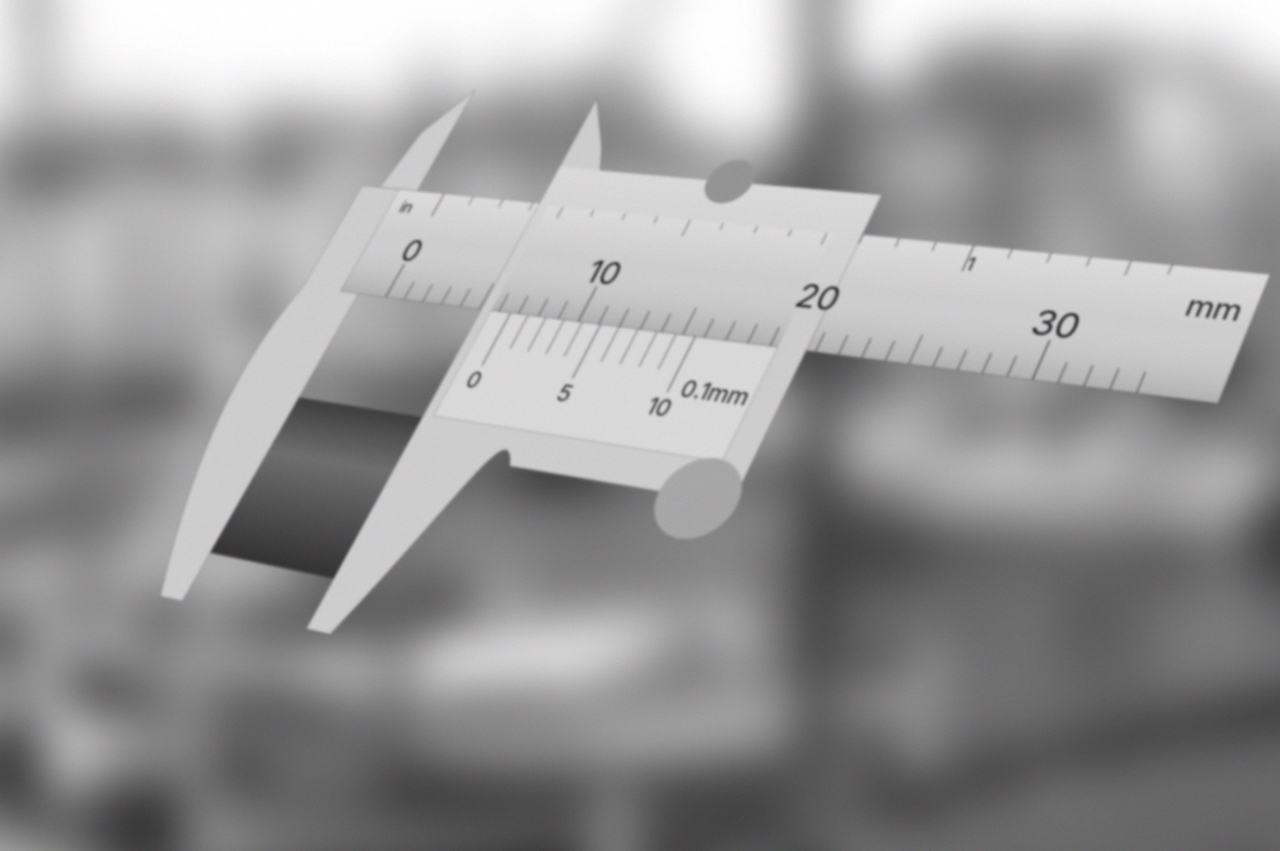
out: 6.6
